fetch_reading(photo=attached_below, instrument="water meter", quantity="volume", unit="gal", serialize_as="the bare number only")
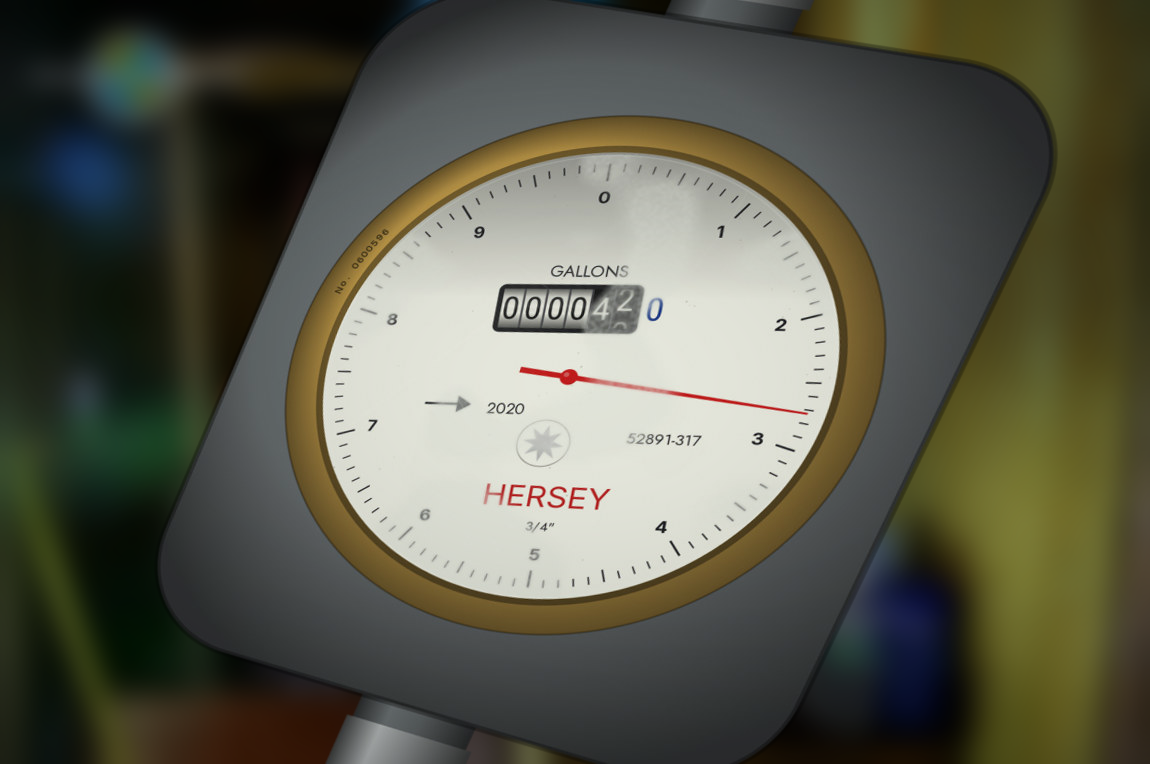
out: 422.7
